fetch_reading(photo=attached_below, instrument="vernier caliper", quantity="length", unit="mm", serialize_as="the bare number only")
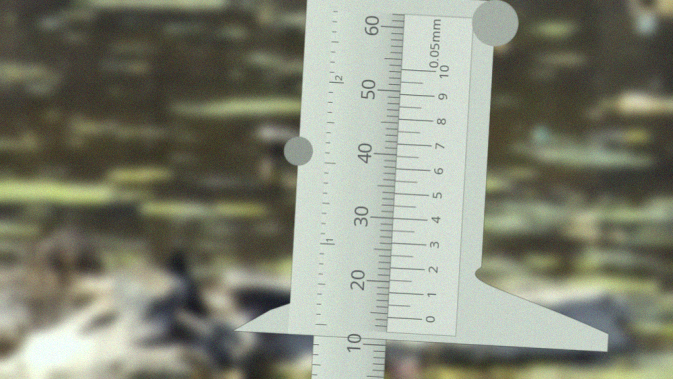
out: 14.4
